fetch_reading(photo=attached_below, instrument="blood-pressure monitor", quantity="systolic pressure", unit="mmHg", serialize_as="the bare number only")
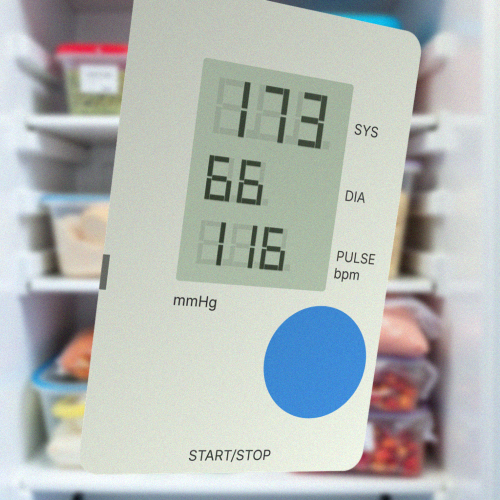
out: 173
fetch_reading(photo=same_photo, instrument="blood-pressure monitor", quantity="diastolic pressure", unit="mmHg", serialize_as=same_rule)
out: 66
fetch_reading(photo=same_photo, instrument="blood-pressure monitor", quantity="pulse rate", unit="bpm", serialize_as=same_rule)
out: 116
